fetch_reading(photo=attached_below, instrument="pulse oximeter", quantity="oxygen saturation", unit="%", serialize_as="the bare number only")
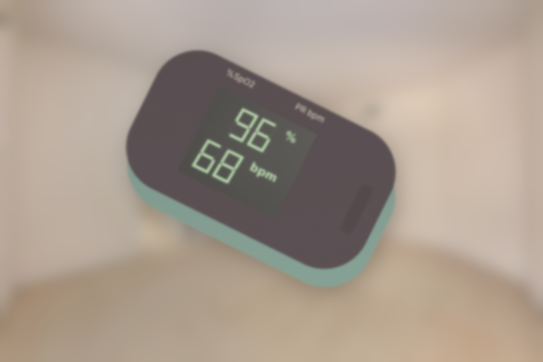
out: 96
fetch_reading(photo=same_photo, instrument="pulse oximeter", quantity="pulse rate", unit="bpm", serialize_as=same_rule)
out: 68
